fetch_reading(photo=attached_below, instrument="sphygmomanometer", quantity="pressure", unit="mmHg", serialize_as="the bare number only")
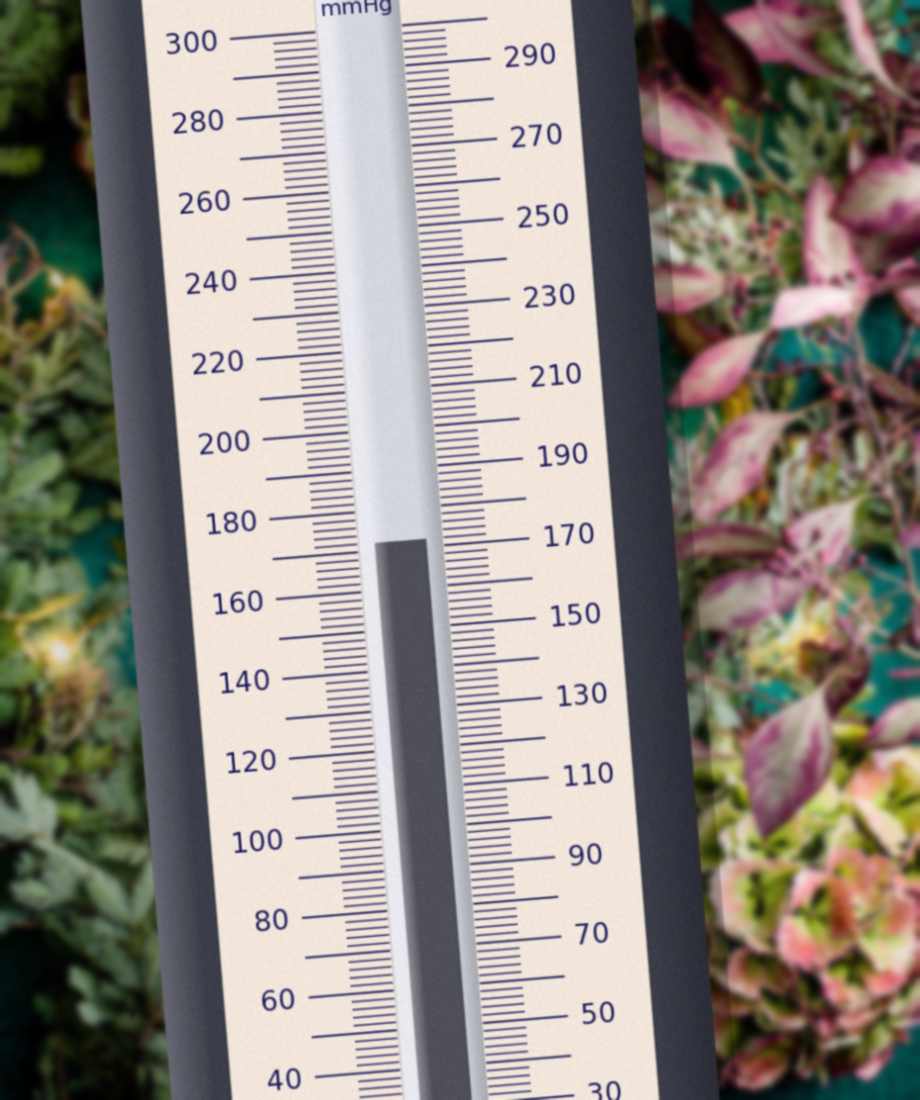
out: 172
